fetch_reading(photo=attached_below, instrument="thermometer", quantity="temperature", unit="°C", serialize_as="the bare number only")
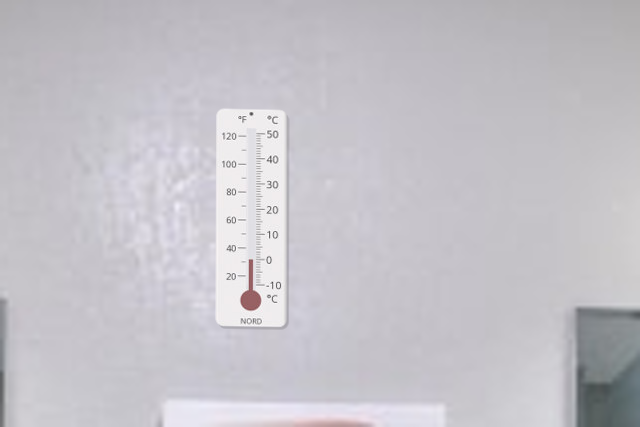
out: 0
